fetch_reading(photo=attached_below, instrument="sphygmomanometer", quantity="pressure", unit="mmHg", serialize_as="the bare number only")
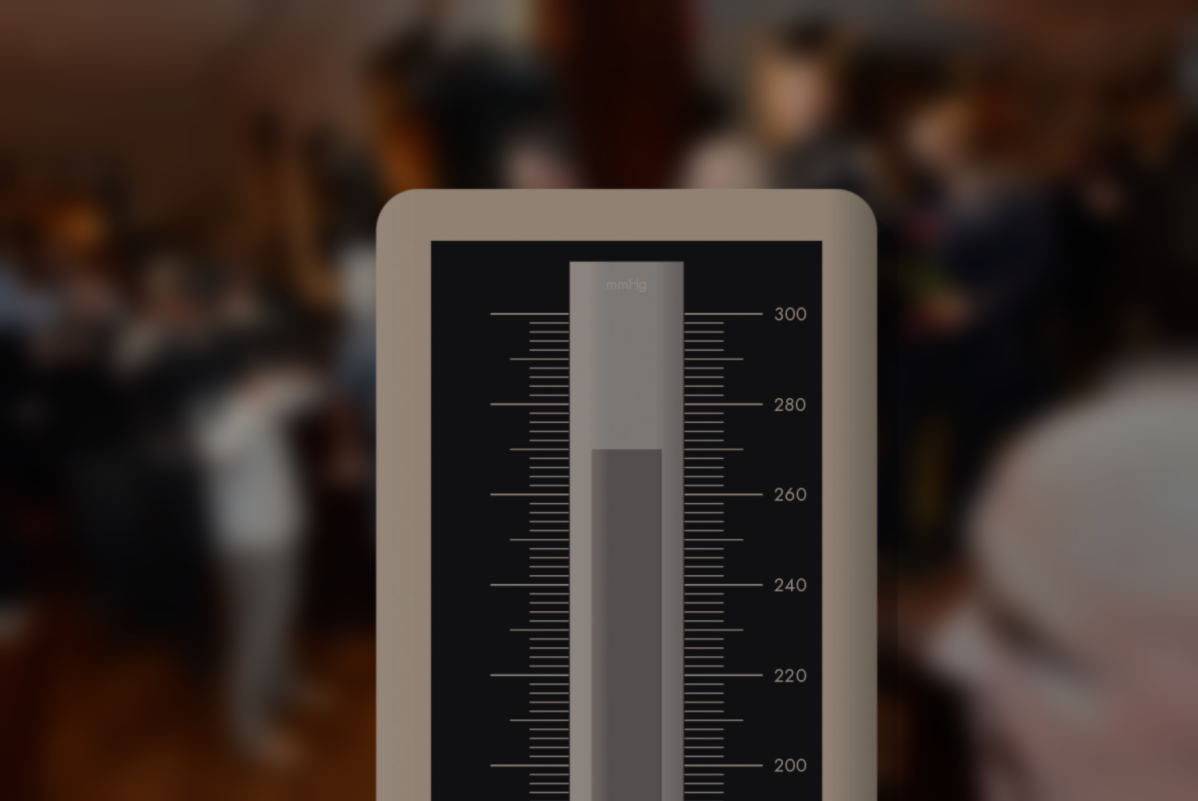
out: 270
